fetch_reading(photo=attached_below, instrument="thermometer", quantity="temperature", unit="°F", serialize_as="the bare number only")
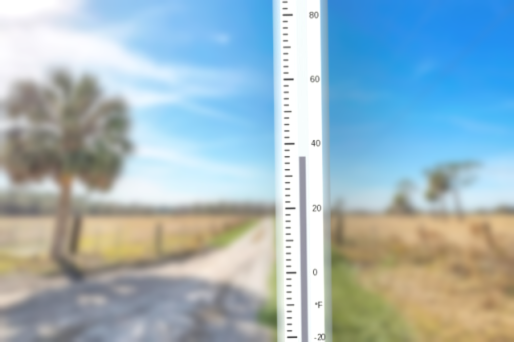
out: 36
